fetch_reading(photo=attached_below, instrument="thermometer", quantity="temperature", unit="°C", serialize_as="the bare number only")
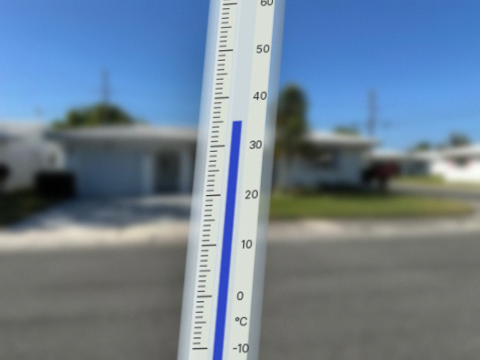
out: 35
